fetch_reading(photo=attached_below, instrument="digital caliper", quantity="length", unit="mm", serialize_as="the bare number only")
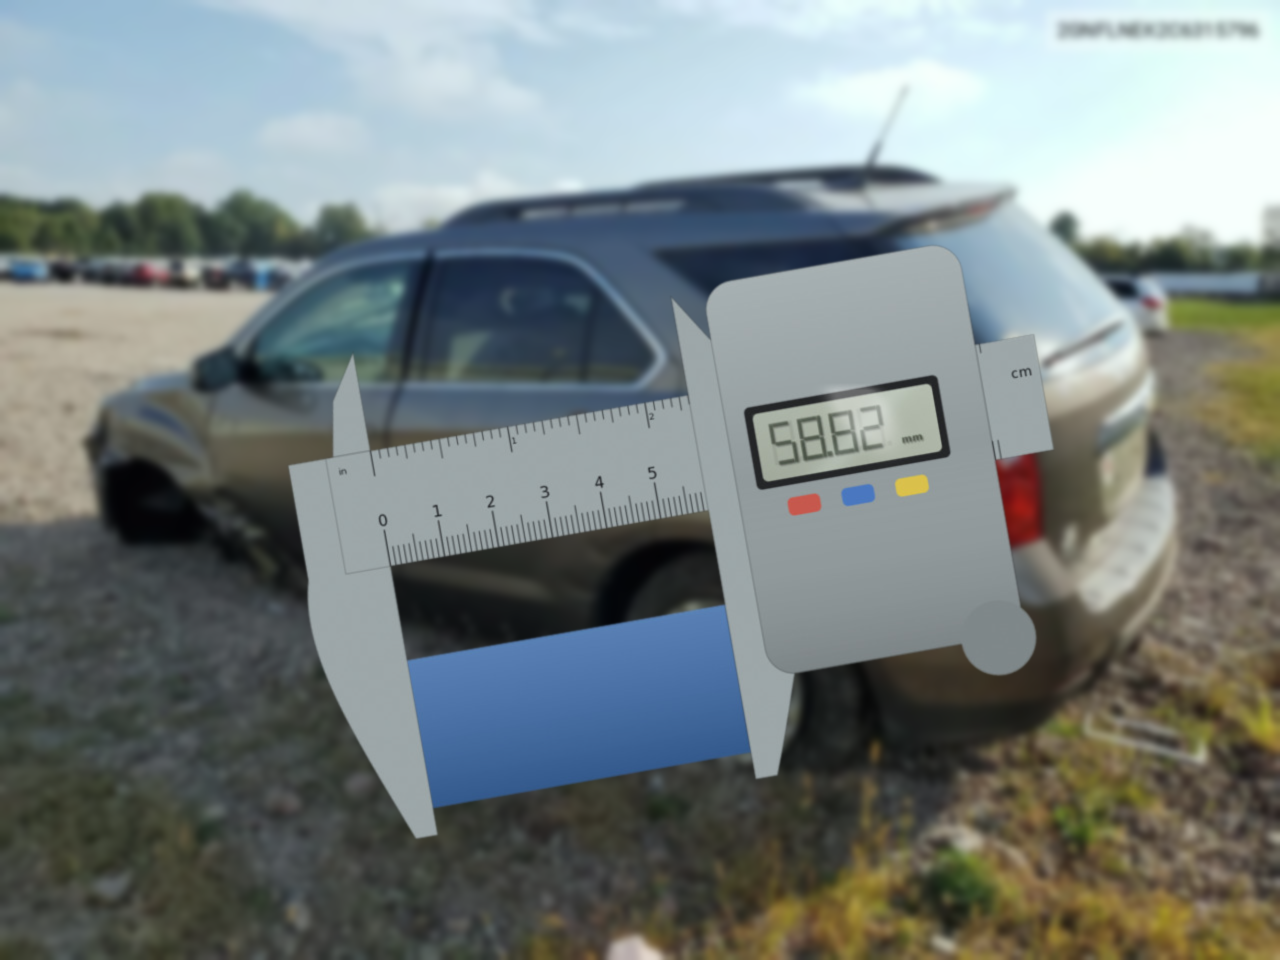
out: 58.82
